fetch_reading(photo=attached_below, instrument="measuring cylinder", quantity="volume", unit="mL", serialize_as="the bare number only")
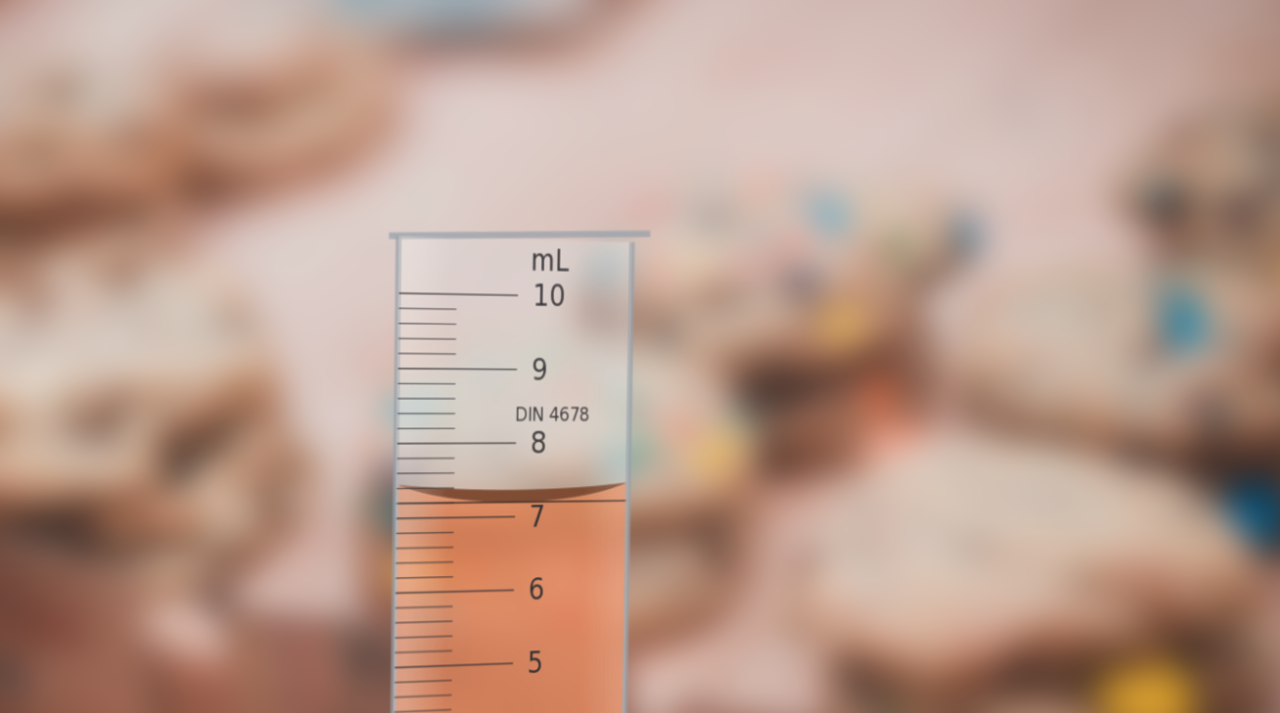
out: 7.2
